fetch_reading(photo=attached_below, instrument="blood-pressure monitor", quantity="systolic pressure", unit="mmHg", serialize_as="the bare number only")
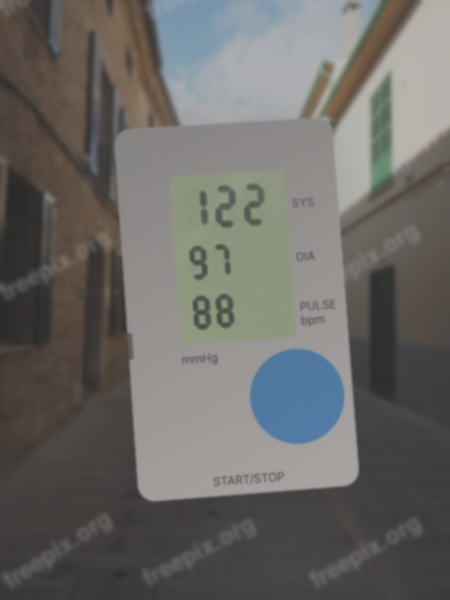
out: 122
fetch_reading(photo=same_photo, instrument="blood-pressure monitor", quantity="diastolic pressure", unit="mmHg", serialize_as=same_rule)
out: 97
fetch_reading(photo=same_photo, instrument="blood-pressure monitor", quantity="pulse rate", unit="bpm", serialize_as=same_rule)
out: 88
